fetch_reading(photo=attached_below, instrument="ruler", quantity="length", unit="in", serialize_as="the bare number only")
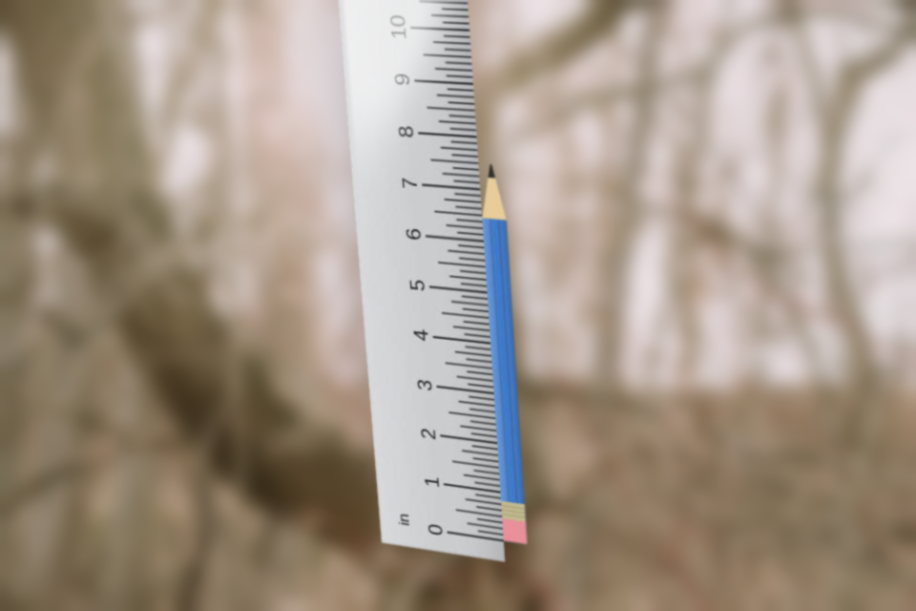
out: 7.5
